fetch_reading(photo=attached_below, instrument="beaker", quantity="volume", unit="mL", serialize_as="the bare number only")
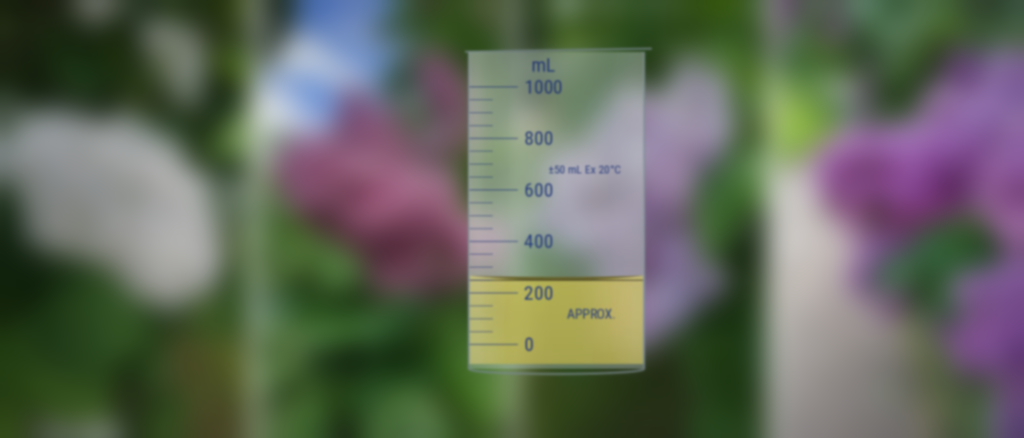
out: 250
